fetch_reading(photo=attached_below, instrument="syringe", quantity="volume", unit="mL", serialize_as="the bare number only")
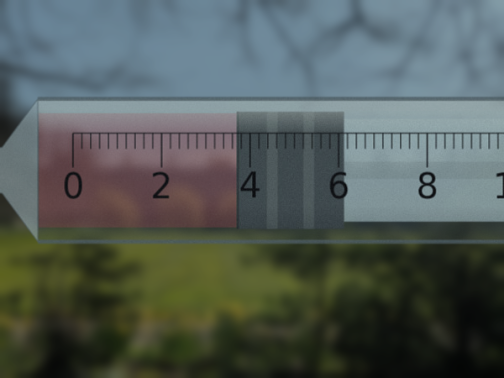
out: 3.7
